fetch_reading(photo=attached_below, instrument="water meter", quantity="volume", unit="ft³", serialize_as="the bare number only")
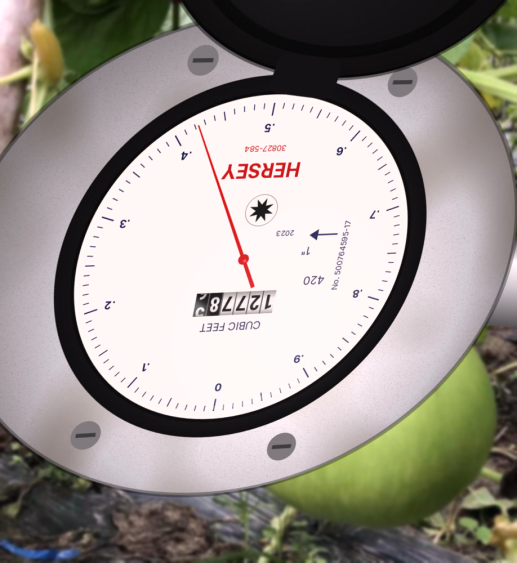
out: 127785.42
